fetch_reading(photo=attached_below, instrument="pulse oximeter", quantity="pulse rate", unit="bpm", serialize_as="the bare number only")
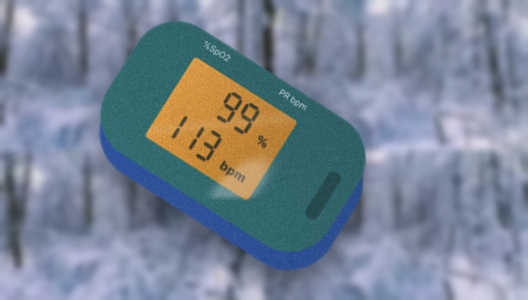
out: 113
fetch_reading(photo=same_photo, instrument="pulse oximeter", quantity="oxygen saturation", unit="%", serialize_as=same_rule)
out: 99
